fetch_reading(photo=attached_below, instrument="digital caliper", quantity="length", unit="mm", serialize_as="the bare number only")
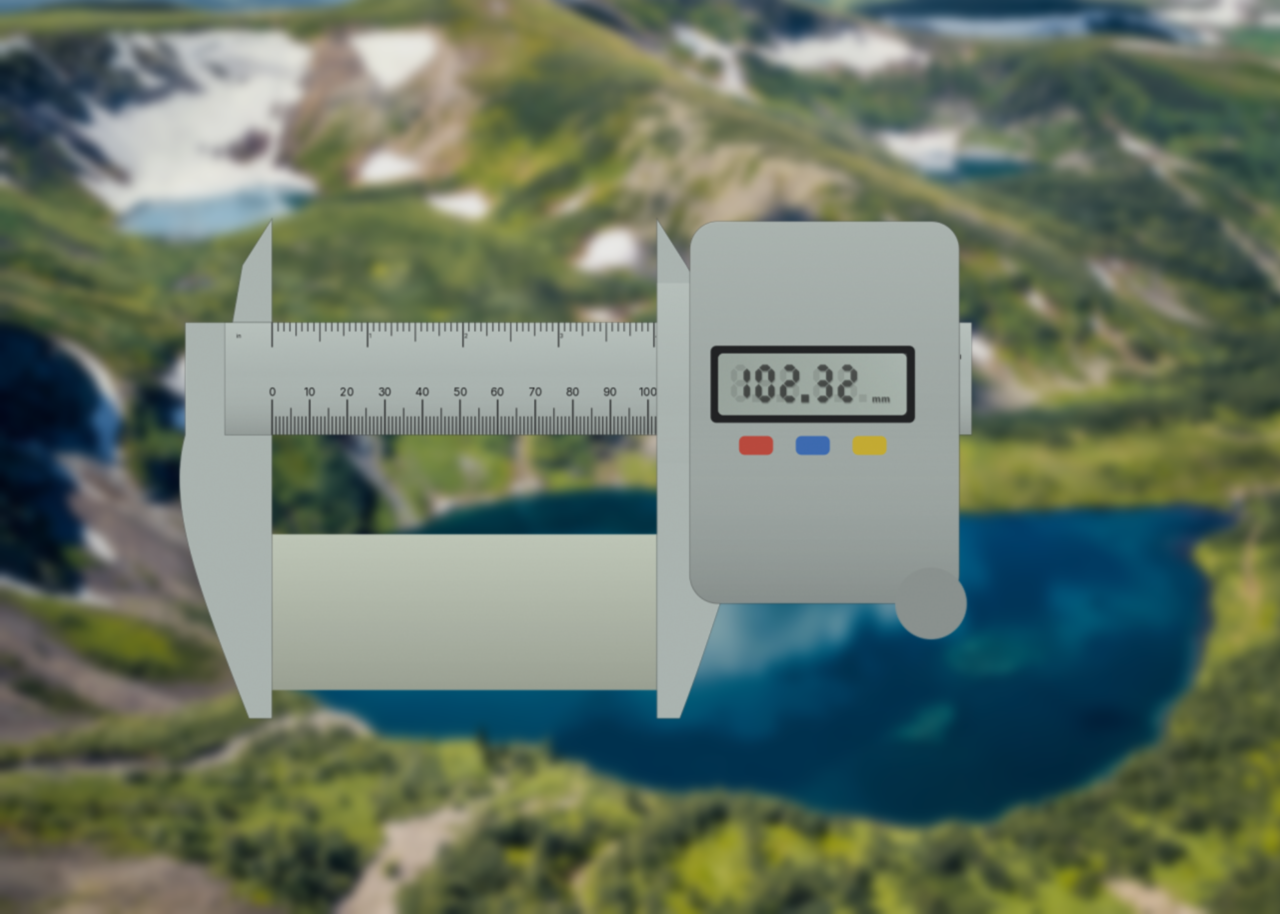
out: 102.32
